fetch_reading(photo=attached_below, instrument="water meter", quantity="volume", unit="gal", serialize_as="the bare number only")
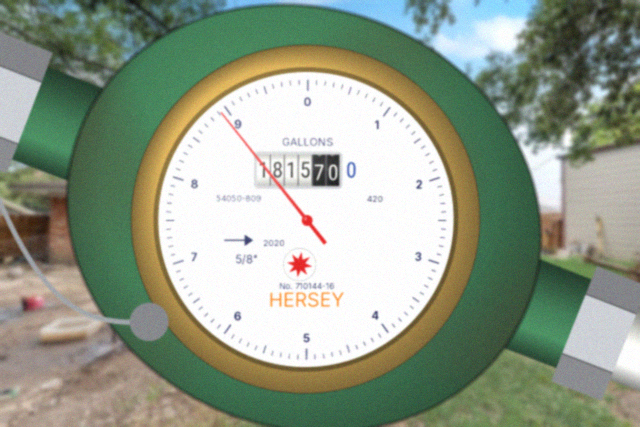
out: 1815698.9
